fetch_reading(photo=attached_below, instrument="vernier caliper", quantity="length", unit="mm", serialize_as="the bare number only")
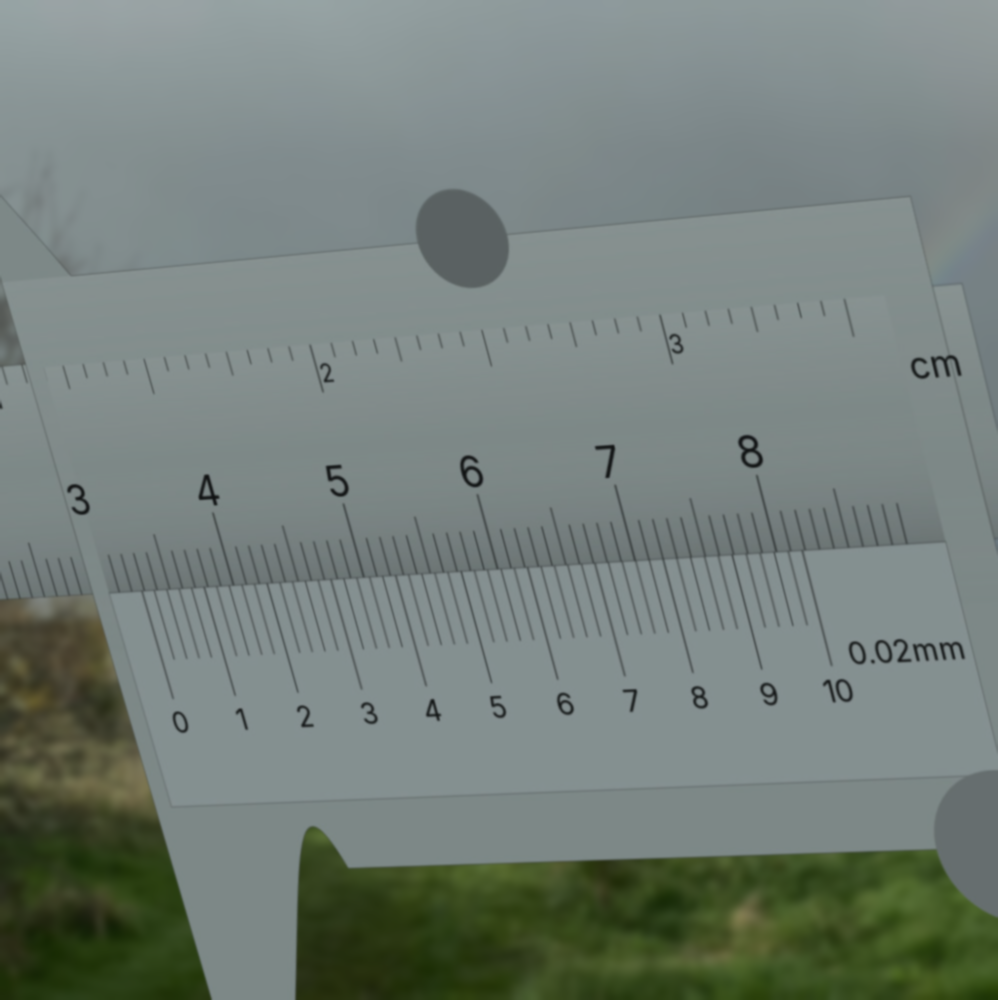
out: 32.8
